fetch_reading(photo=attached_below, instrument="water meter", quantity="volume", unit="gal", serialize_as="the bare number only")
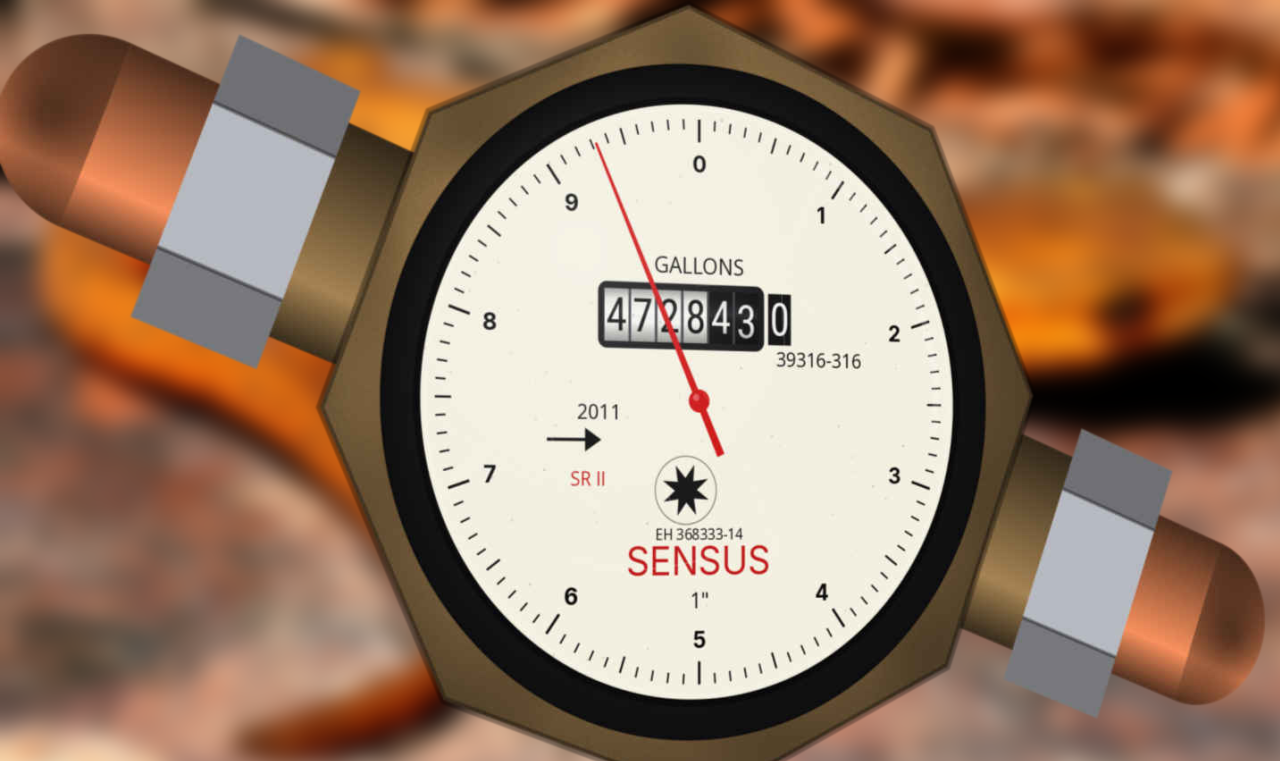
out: 4728429.3
